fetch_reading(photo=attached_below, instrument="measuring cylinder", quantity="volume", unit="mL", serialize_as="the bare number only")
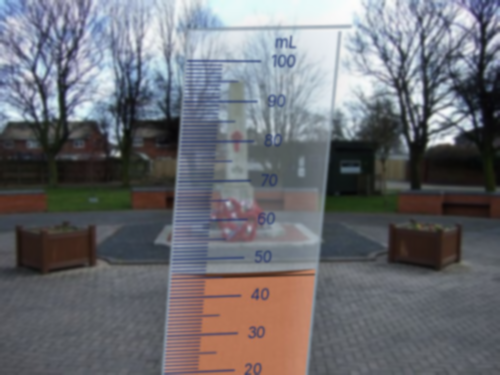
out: 45
